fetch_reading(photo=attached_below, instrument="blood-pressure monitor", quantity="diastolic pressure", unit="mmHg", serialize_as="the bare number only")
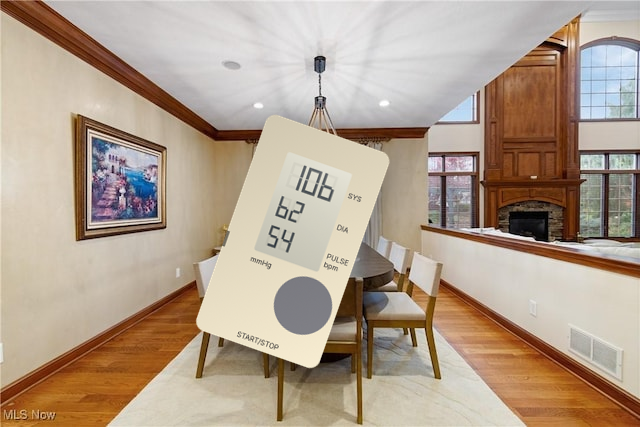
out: 62
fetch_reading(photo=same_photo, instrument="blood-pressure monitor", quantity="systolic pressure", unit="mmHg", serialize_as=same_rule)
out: 106
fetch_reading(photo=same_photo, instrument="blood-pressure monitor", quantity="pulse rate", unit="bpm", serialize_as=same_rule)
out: 54
